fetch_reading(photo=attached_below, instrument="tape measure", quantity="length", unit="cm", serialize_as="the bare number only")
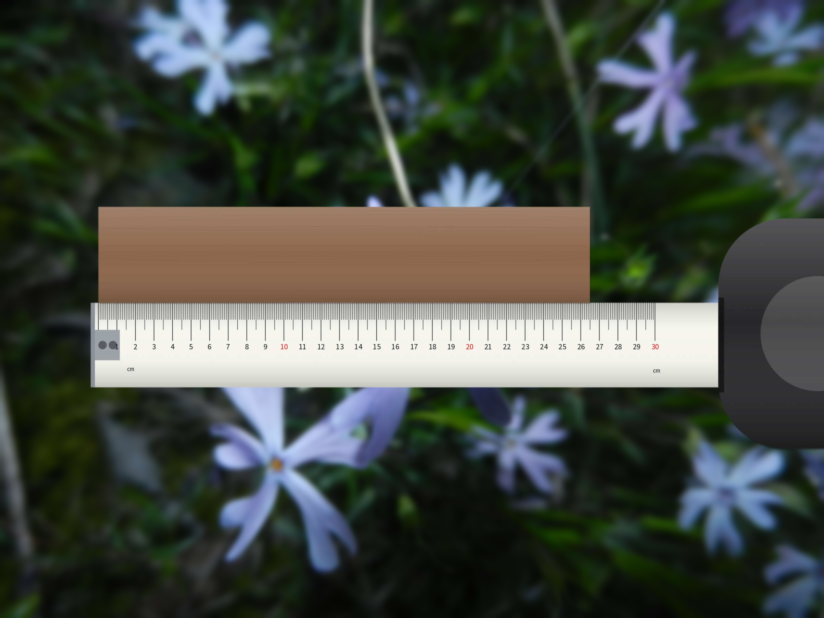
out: 26.5
